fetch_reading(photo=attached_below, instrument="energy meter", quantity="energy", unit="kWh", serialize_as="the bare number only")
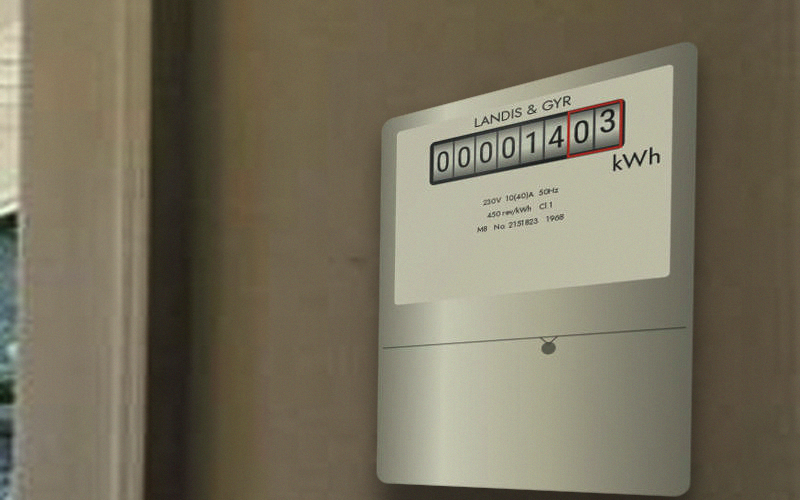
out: 14.03
